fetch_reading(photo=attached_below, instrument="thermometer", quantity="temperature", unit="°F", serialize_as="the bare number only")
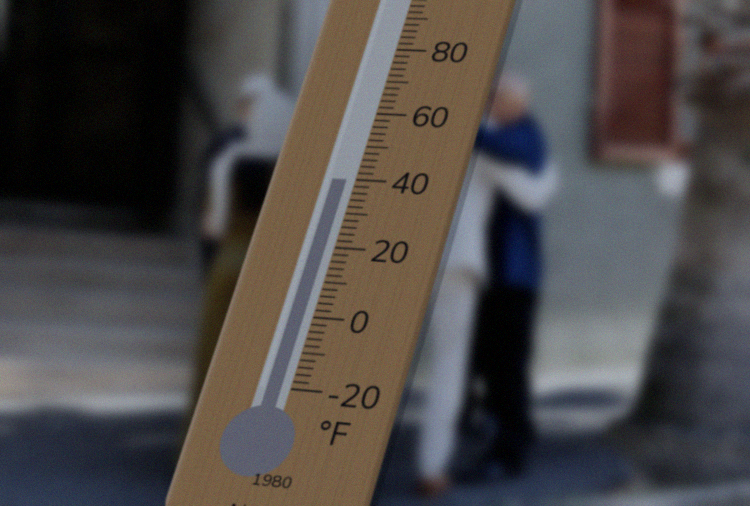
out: 40
